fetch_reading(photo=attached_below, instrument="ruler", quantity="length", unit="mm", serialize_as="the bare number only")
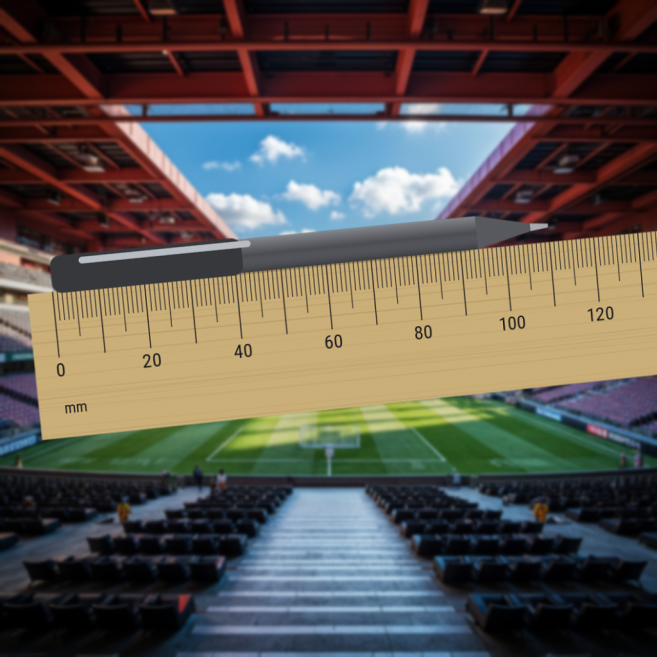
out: 110
